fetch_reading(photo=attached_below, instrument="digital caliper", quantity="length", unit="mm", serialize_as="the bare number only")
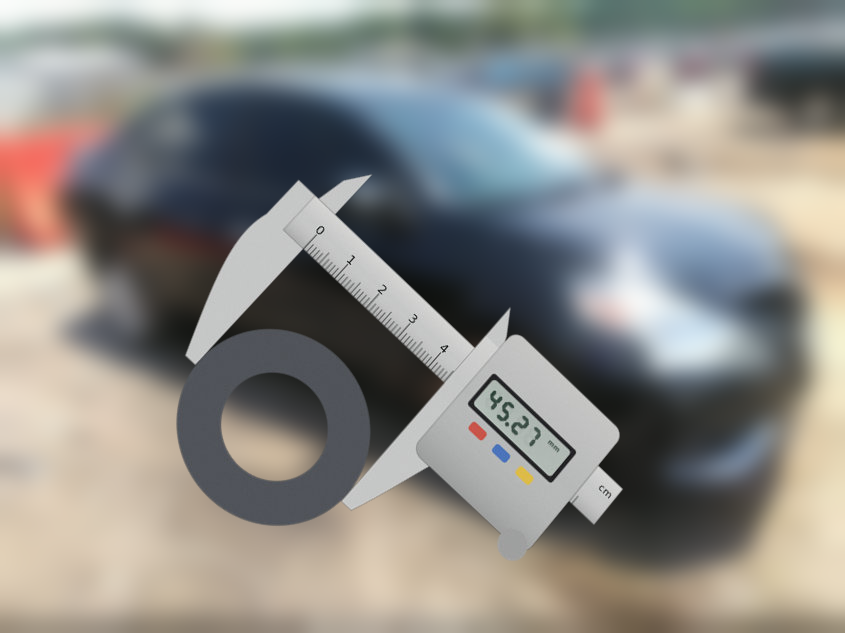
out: 45.27
